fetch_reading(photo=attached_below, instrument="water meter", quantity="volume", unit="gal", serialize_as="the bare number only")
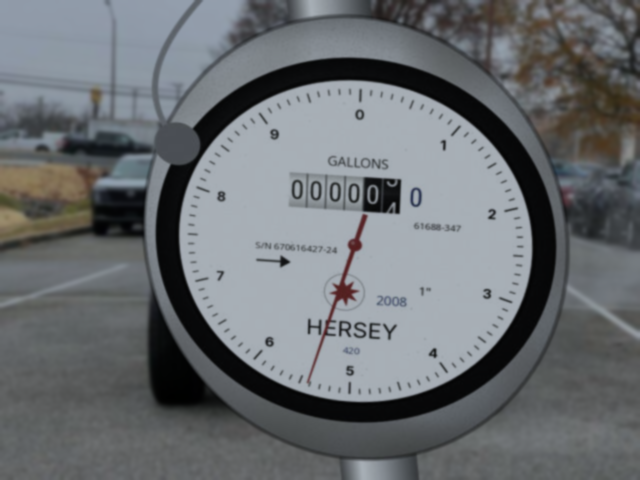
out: 35.4
